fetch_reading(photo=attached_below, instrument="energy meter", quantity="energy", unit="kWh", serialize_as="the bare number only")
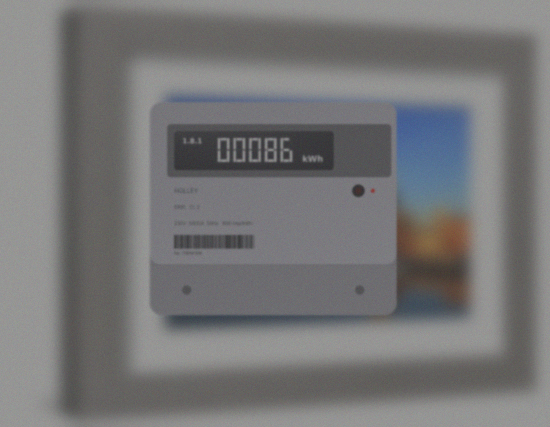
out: 86
